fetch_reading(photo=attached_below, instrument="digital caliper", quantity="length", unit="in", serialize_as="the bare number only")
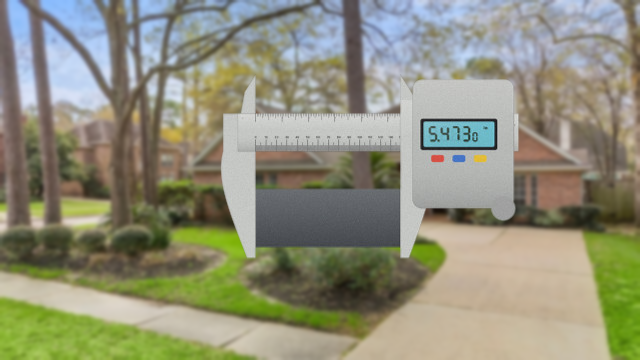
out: 5.4730
